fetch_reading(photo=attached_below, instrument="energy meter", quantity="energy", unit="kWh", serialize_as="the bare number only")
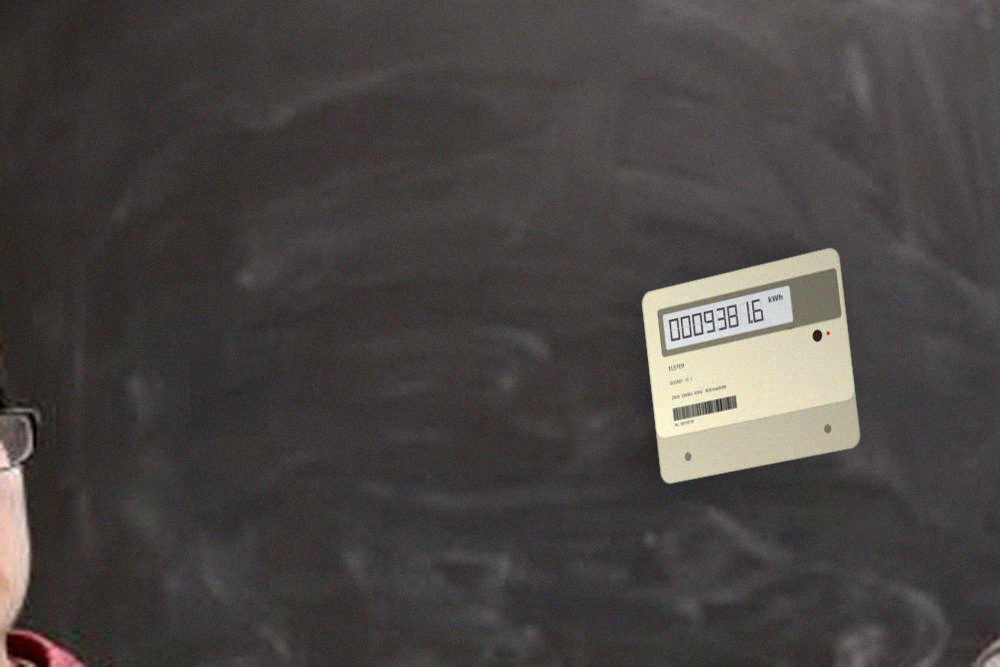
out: 9381.6
